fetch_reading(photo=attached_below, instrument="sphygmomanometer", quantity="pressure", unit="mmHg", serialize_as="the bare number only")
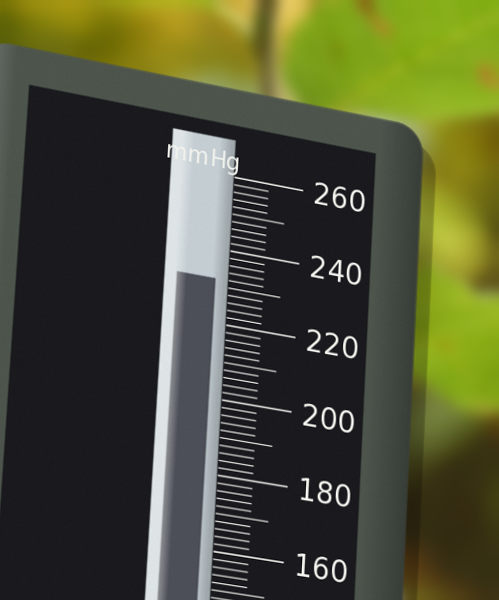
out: 232
